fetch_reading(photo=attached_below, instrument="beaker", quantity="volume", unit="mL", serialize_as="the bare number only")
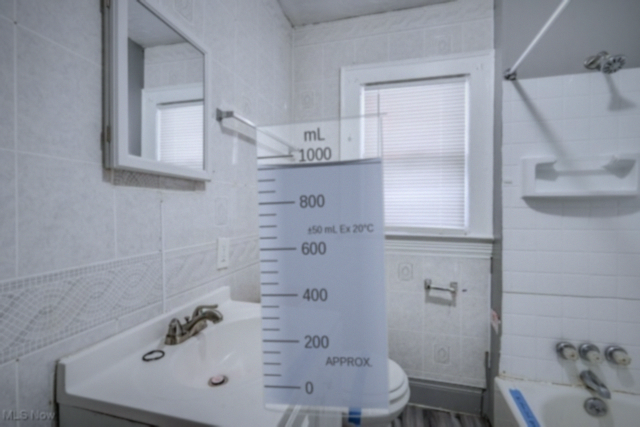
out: 950
